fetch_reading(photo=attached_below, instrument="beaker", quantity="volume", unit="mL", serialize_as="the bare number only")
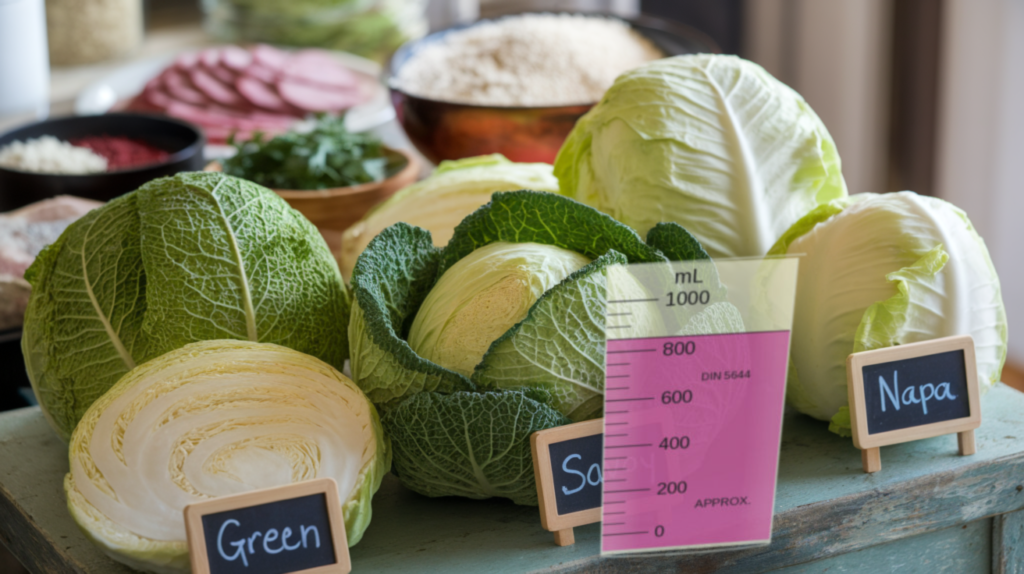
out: 850
